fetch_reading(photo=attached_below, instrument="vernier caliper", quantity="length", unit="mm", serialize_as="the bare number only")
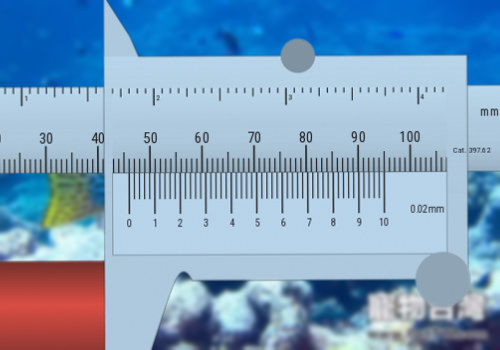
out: 46.0
